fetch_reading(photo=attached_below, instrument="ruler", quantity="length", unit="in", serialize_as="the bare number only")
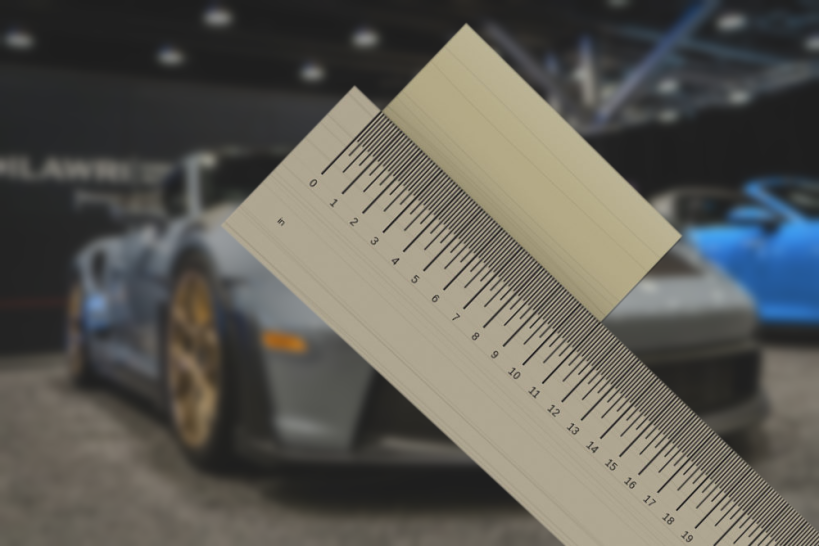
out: 11
